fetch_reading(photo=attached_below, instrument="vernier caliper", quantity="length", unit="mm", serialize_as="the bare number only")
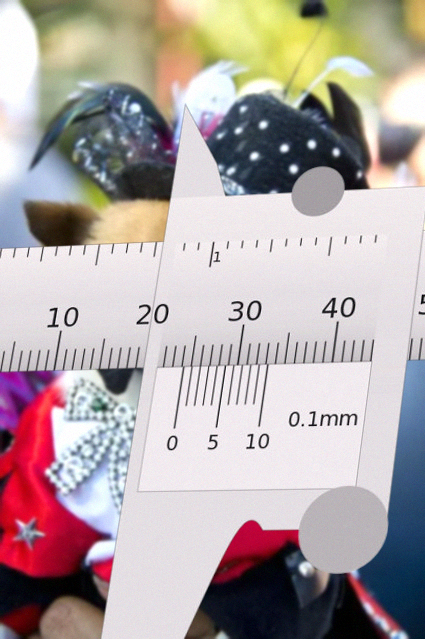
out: 24.2
